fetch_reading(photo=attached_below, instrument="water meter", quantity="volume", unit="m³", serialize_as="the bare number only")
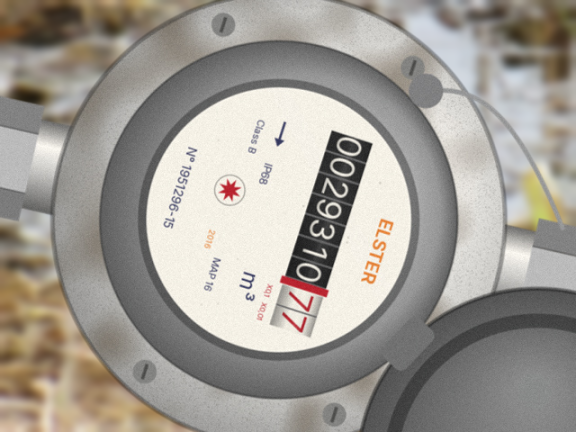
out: 29310.77
